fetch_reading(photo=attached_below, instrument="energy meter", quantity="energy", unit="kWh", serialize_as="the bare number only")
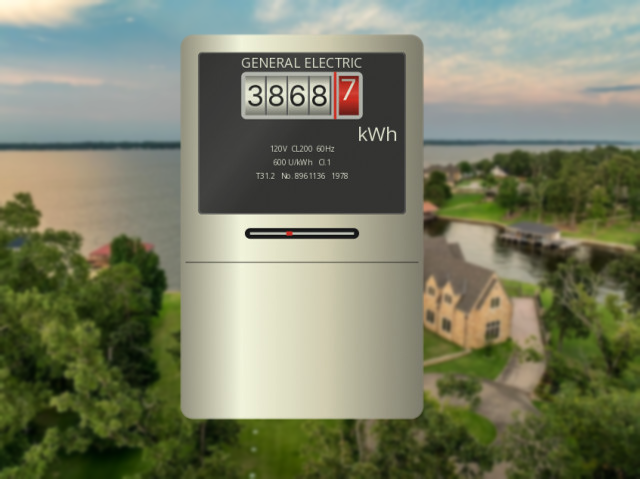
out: 3868.7
